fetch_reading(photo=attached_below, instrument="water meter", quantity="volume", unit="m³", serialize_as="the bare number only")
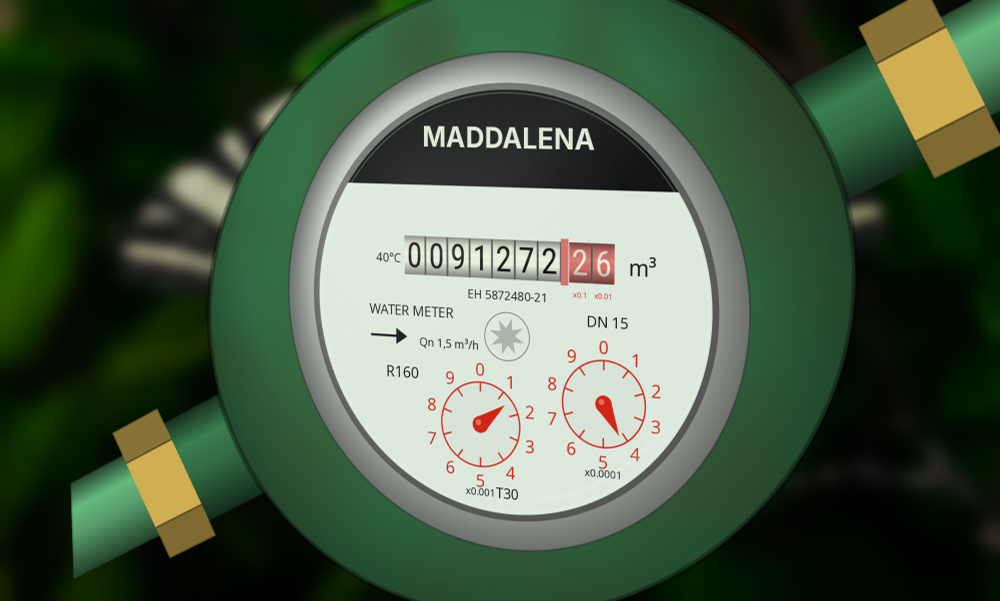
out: 91272.2614
